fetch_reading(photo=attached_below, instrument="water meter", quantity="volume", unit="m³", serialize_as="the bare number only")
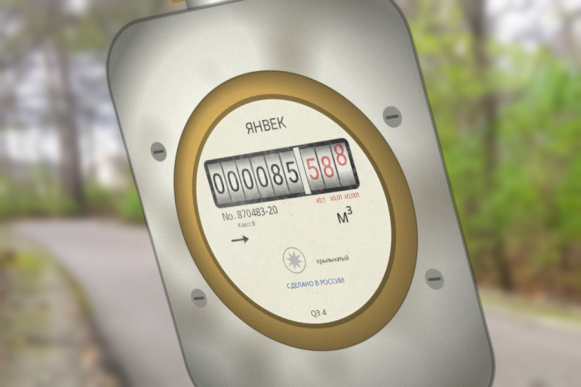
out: 85.588
